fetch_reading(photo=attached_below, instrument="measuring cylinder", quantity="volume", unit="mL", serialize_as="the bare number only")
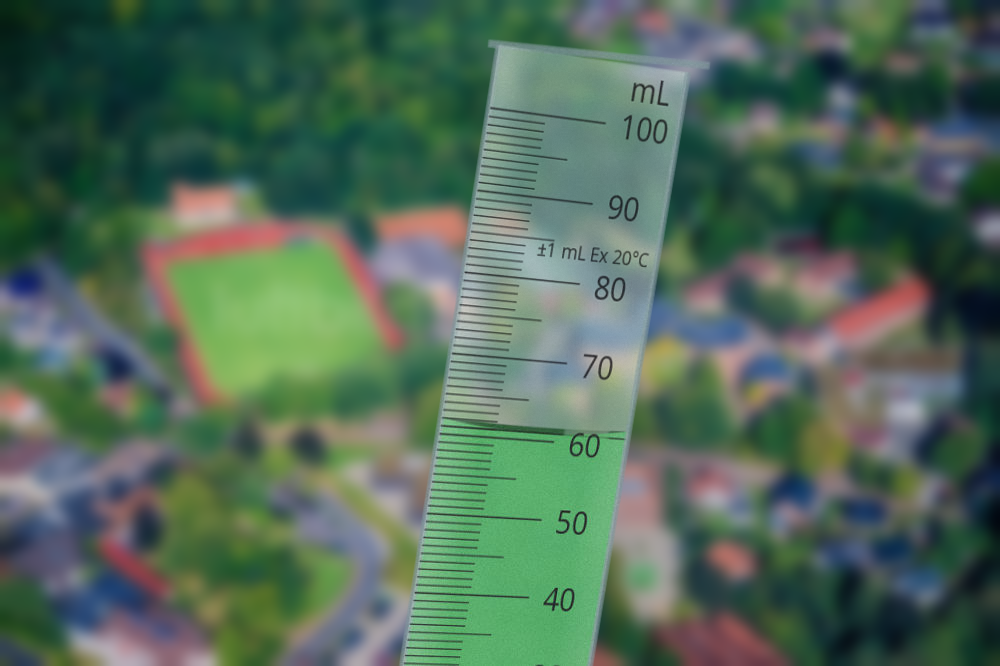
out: 61
